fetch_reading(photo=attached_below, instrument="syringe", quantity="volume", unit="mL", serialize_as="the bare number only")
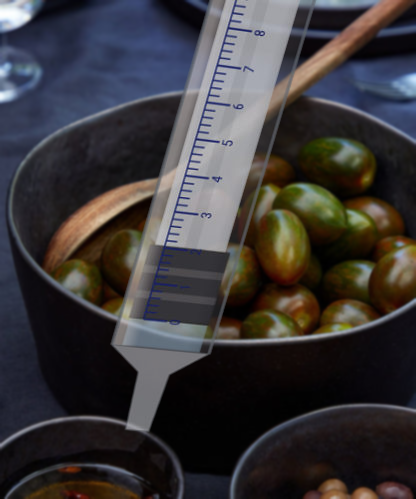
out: 0
